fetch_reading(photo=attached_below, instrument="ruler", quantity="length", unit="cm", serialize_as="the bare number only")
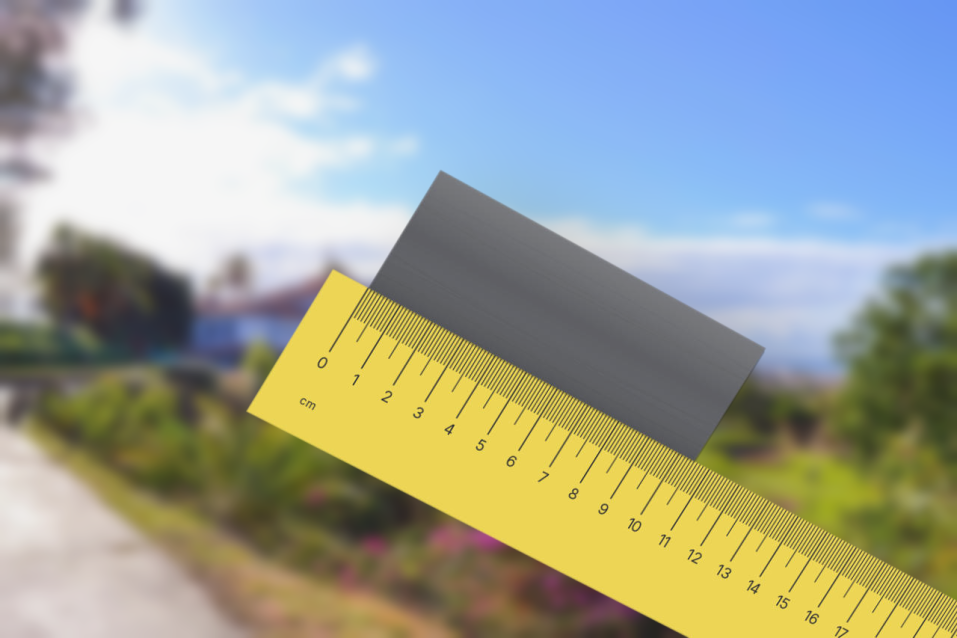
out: 10.5
